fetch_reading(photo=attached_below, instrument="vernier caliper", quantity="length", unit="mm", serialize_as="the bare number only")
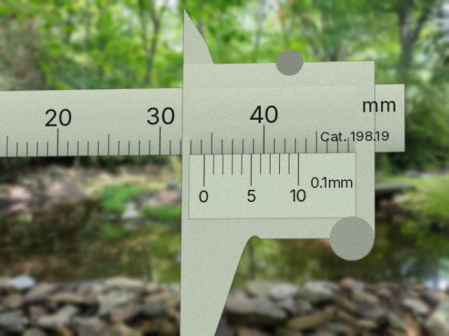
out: 34.3
